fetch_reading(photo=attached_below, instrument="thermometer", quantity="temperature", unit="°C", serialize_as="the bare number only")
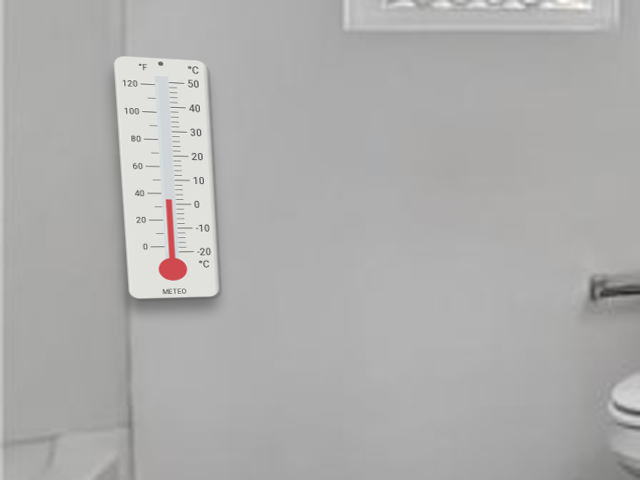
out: 2
